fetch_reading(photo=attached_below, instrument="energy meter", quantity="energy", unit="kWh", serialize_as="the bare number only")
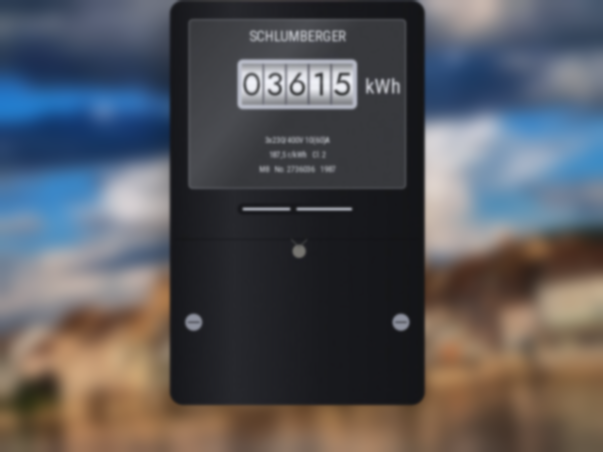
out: 3615
